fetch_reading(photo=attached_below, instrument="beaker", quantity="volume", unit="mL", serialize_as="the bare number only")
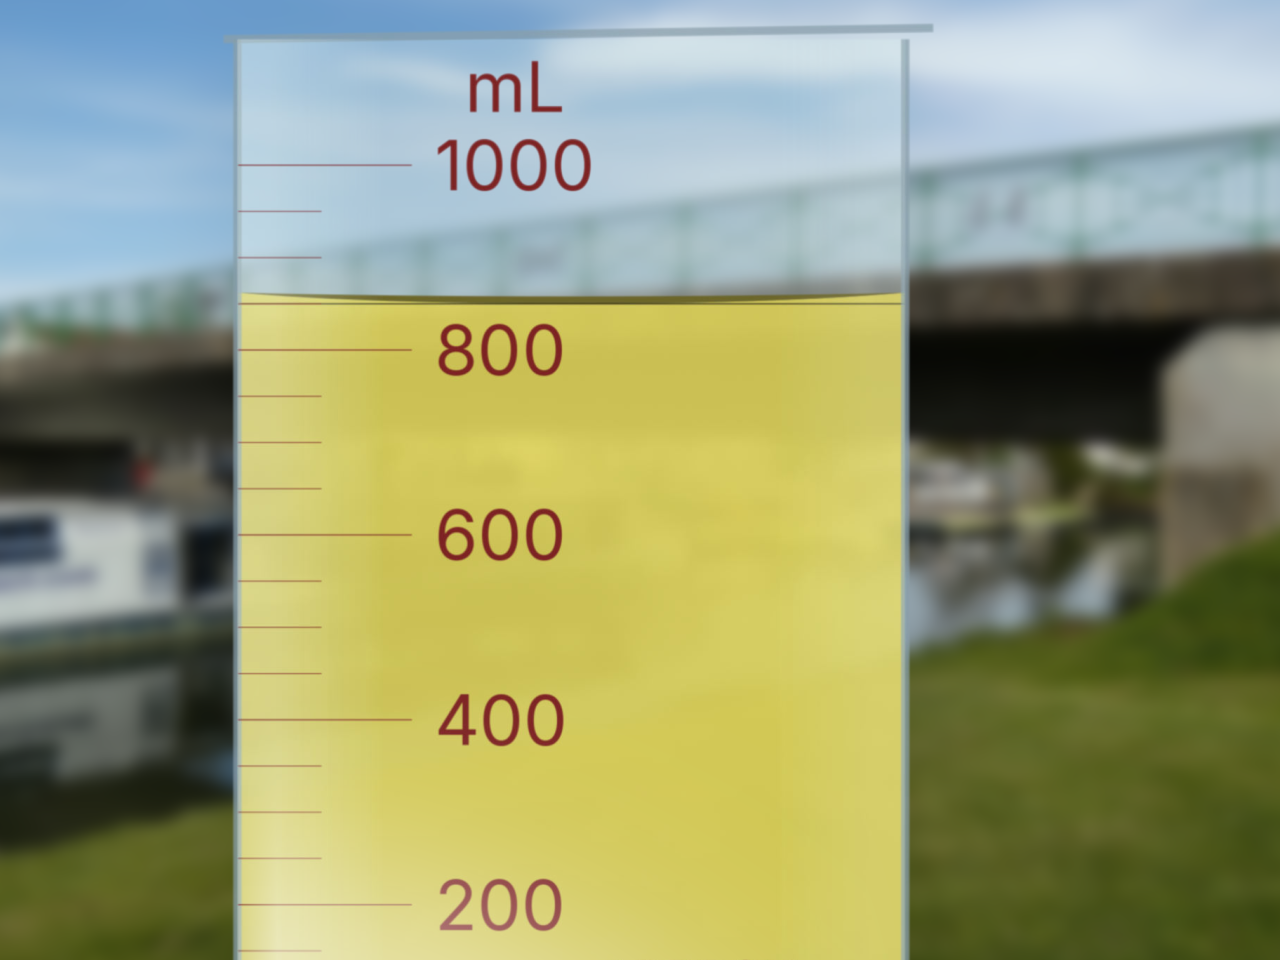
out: 850
